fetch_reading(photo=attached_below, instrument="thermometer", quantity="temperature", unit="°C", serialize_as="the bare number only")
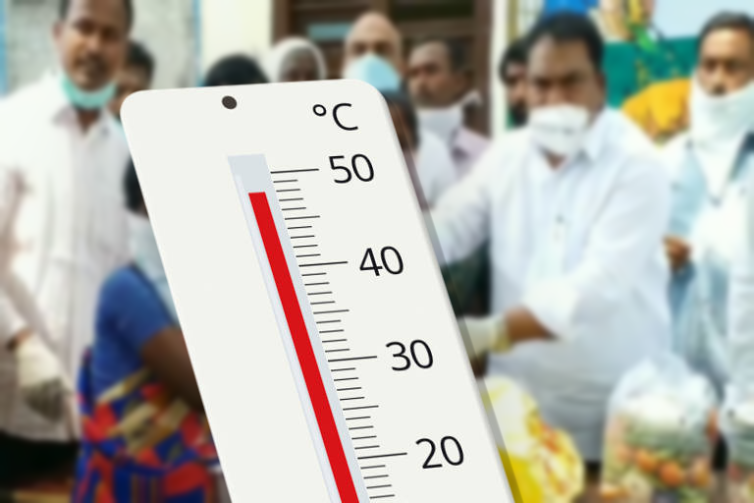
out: 48
